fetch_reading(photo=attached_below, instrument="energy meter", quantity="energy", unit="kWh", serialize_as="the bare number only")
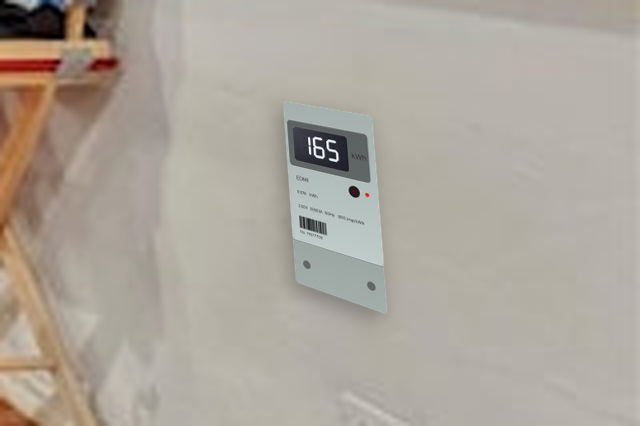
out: 165
